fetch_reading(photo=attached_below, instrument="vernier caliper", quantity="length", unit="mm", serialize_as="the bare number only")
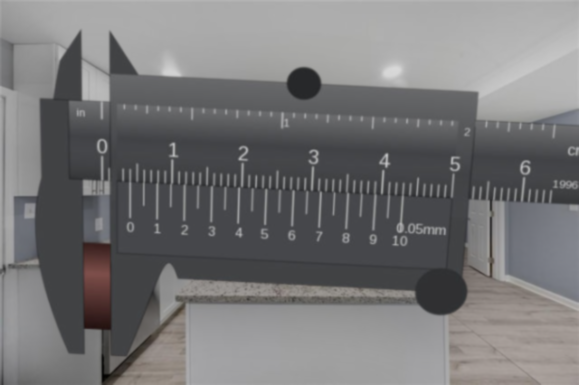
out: 4.0
